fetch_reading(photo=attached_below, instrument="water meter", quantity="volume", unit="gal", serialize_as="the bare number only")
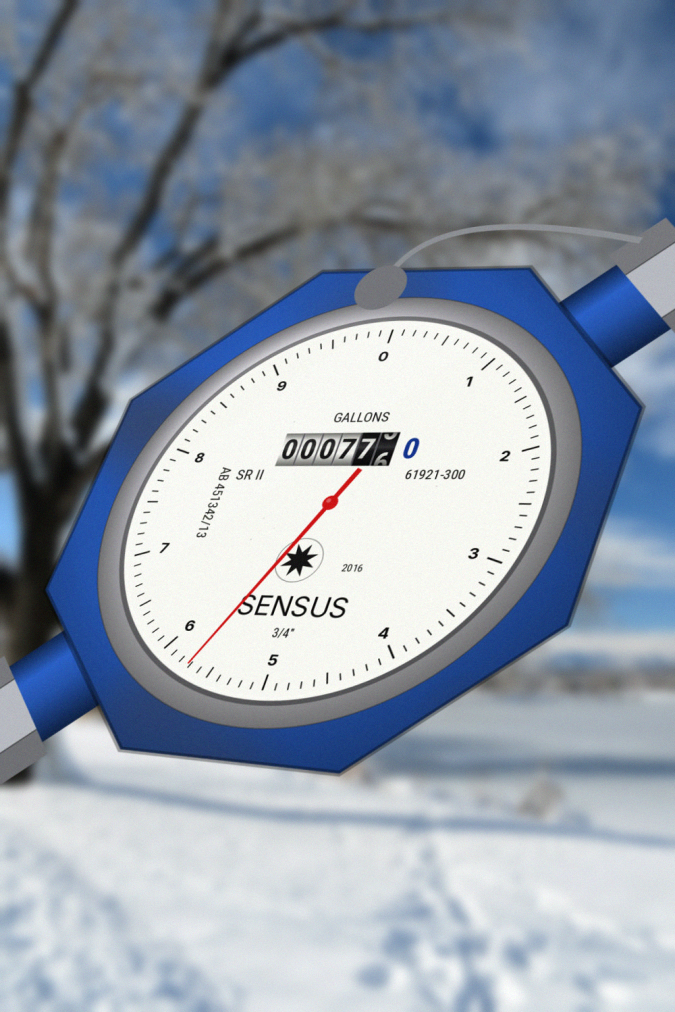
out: 7755.7
